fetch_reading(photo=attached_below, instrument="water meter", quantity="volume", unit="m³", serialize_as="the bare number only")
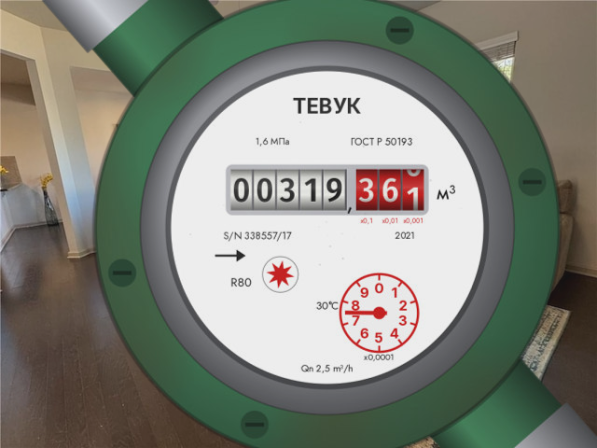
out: 319.3607
